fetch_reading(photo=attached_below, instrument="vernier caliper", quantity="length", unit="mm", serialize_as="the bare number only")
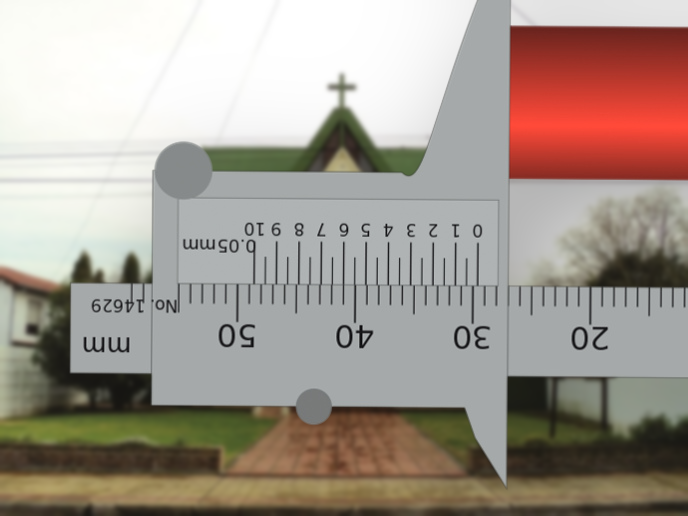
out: 29.6
